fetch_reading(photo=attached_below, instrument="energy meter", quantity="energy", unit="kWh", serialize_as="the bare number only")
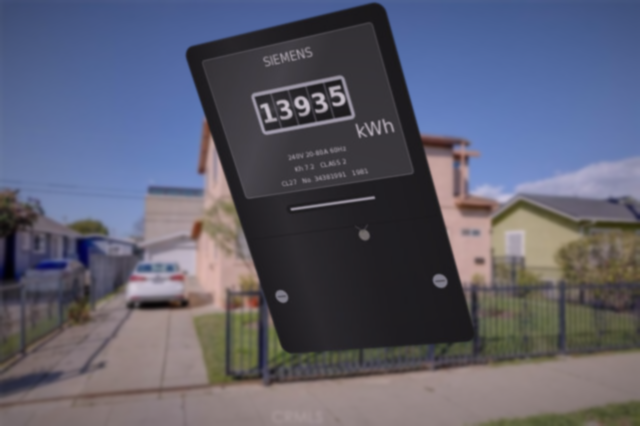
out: 13935
